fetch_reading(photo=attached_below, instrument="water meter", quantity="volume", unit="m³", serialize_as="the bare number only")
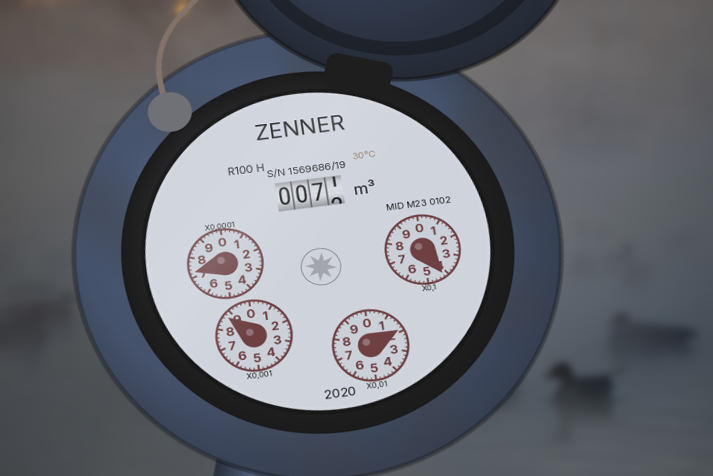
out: 71.4187
